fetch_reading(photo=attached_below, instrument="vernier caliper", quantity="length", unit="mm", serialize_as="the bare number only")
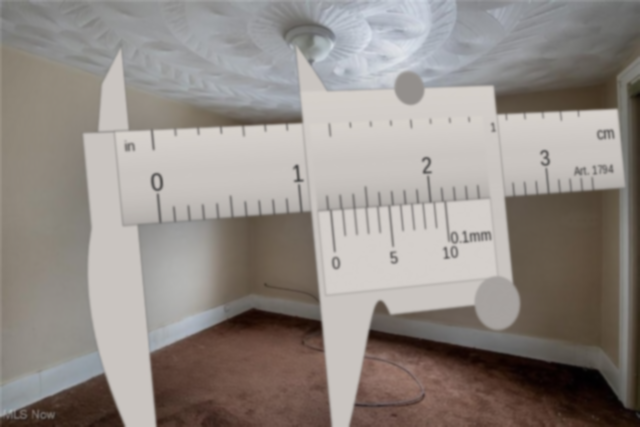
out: 12.2
